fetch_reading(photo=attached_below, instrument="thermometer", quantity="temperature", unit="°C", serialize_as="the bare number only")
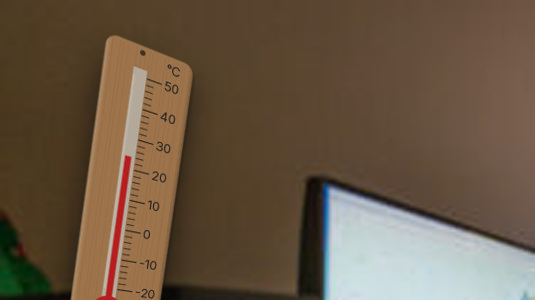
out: 24
